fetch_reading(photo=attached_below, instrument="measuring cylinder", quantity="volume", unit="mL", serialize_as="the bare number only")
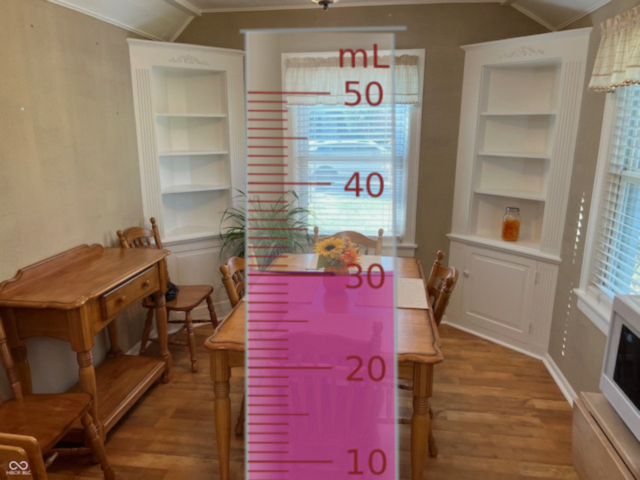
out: 30
